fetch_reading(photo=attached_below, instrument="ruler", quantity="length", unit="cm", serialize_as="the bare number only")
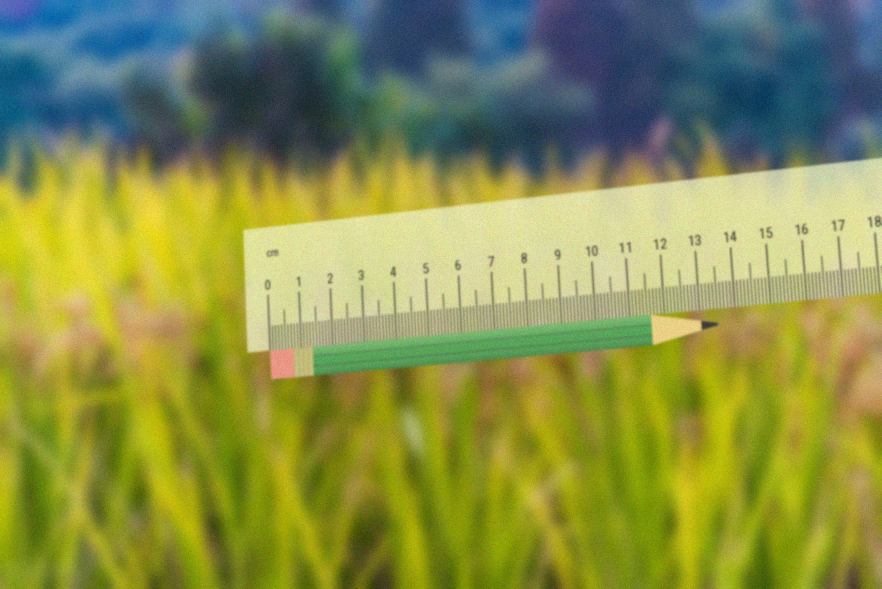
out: 13.5
